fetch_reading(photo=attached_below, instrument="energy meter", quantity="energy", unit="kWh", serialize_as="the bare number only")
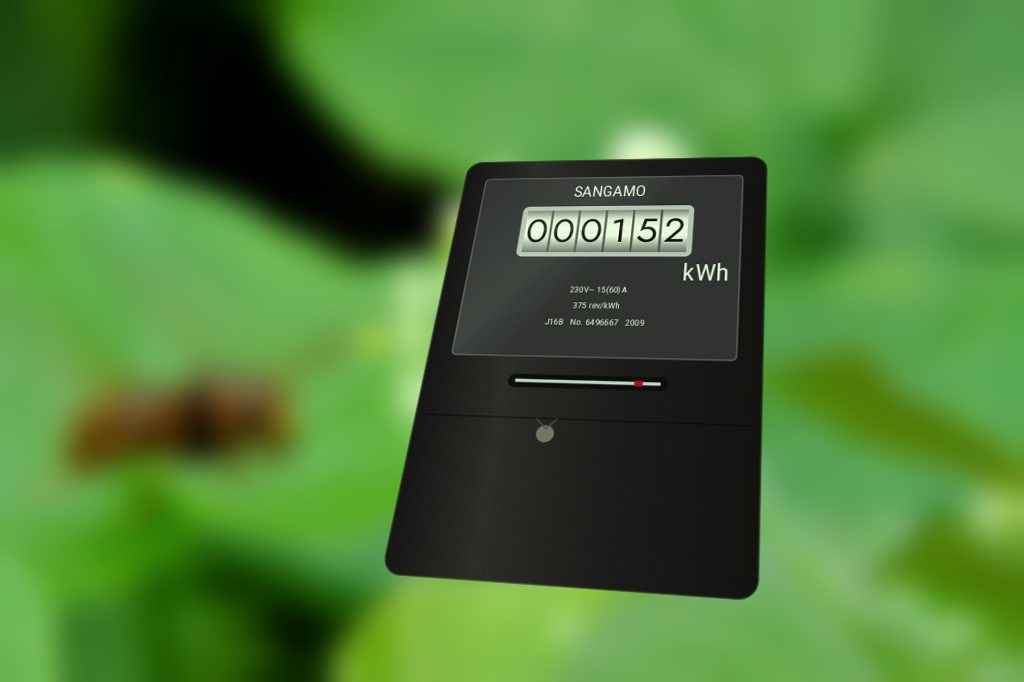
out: 152
